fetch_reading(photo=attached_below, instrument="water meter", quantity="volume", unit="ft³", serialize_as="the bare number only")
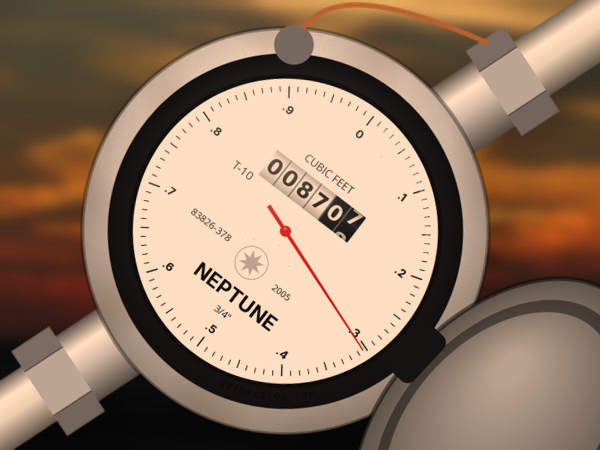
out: 8707.30
